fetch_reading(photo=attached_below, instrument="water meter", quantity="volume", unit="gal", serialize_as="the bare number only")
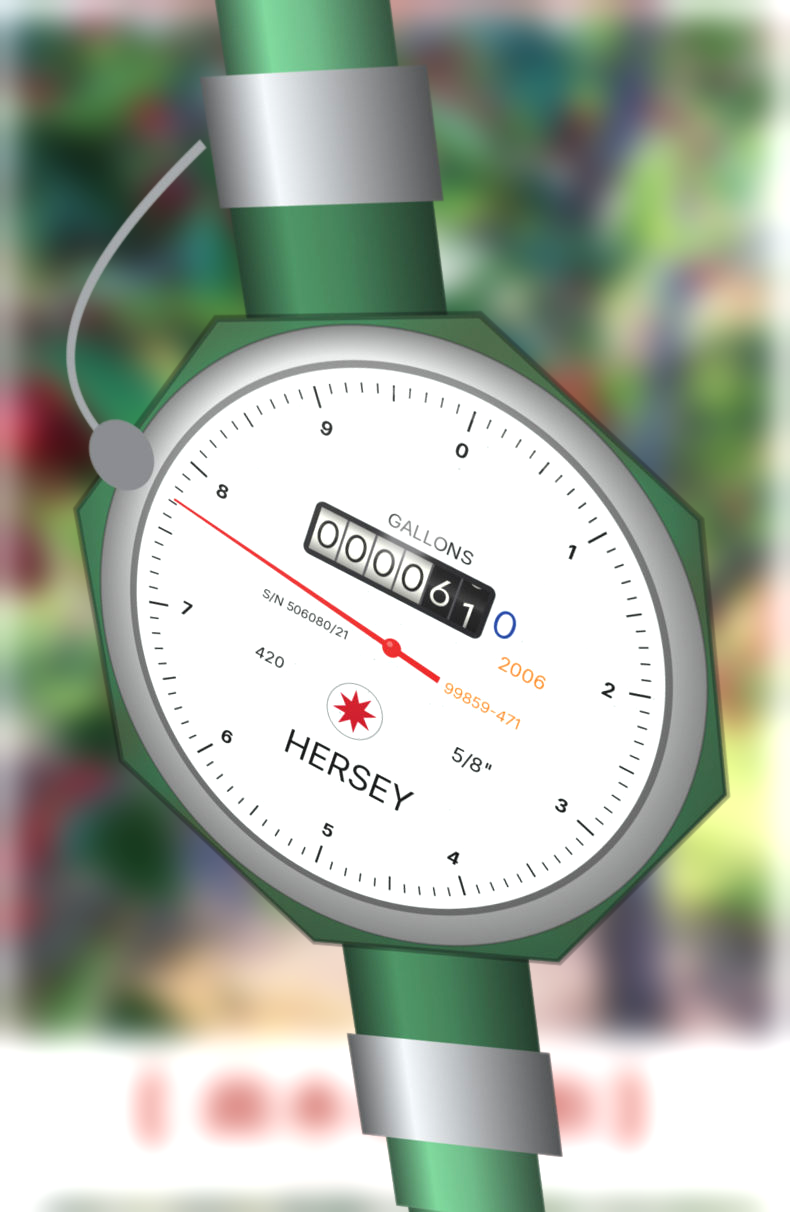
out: 607.7
